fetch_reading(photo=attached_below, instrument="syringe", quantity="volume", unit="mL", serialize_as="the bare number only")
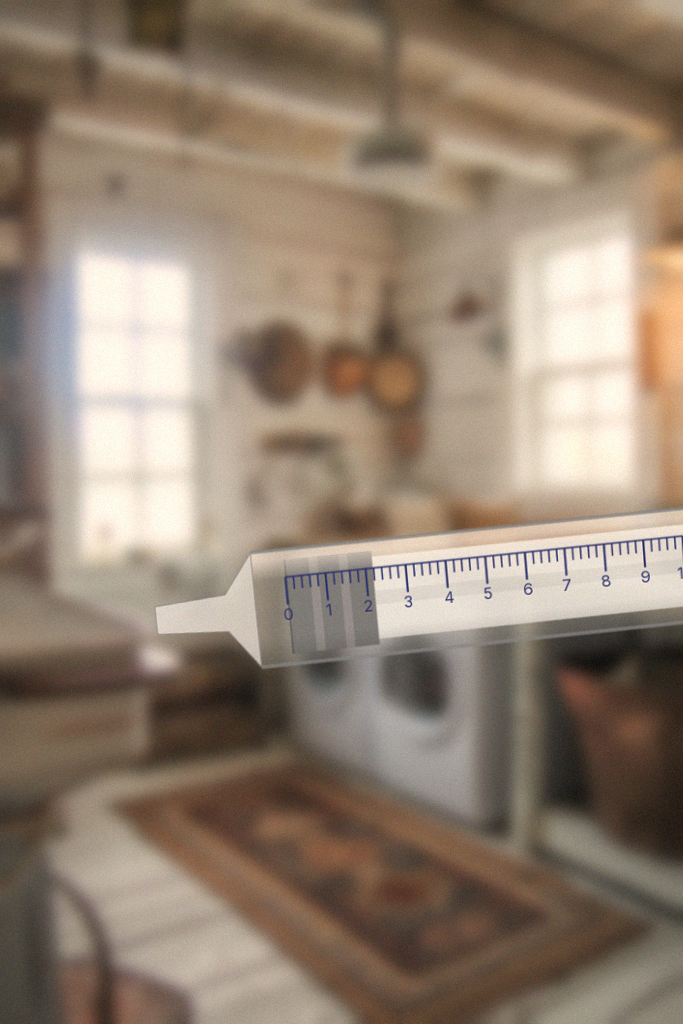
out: 0
